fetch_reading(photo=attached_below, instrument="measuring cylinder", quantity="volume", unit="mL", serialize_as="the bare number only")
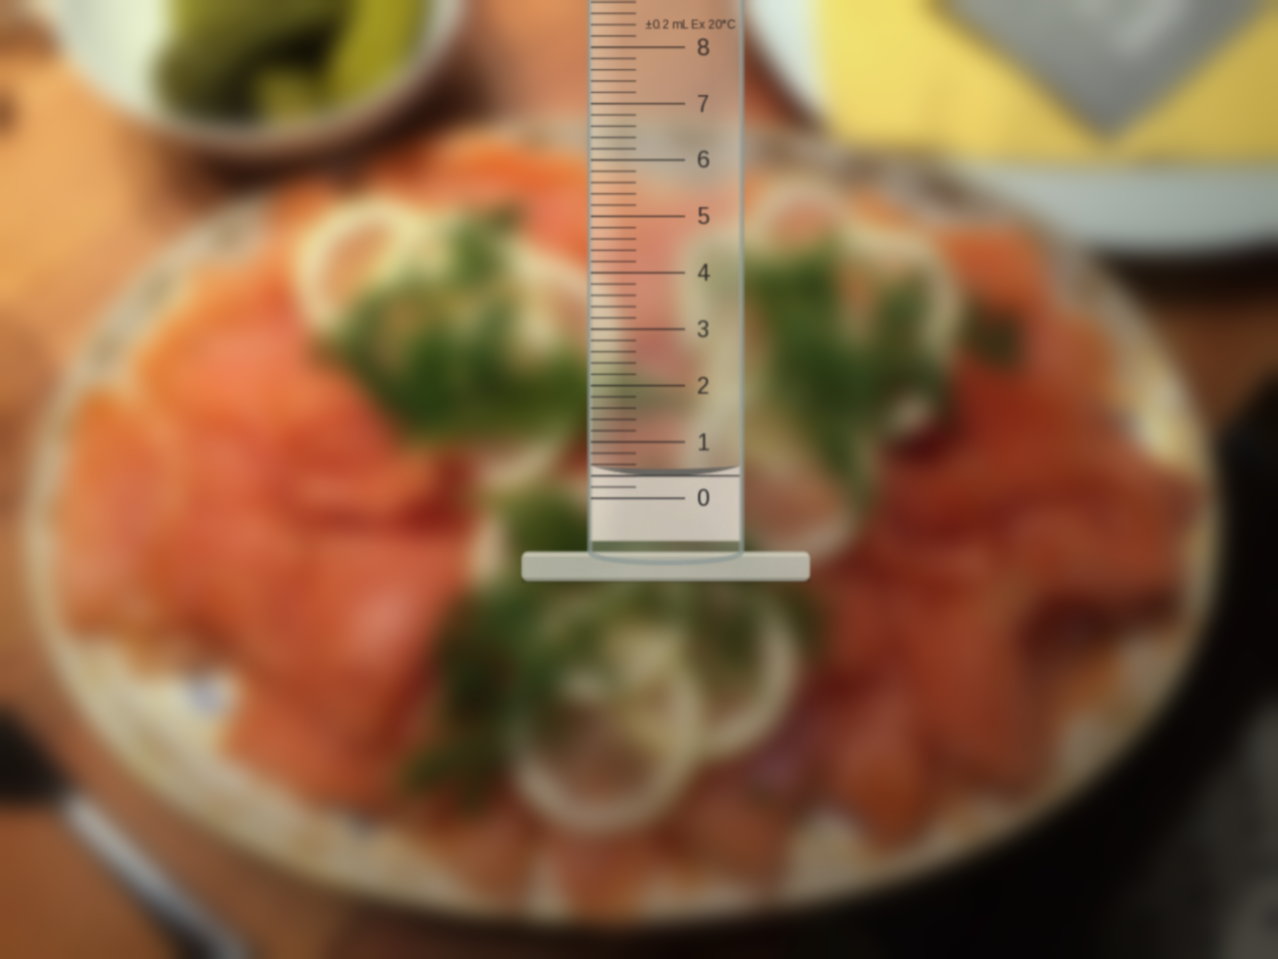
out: 0.4
